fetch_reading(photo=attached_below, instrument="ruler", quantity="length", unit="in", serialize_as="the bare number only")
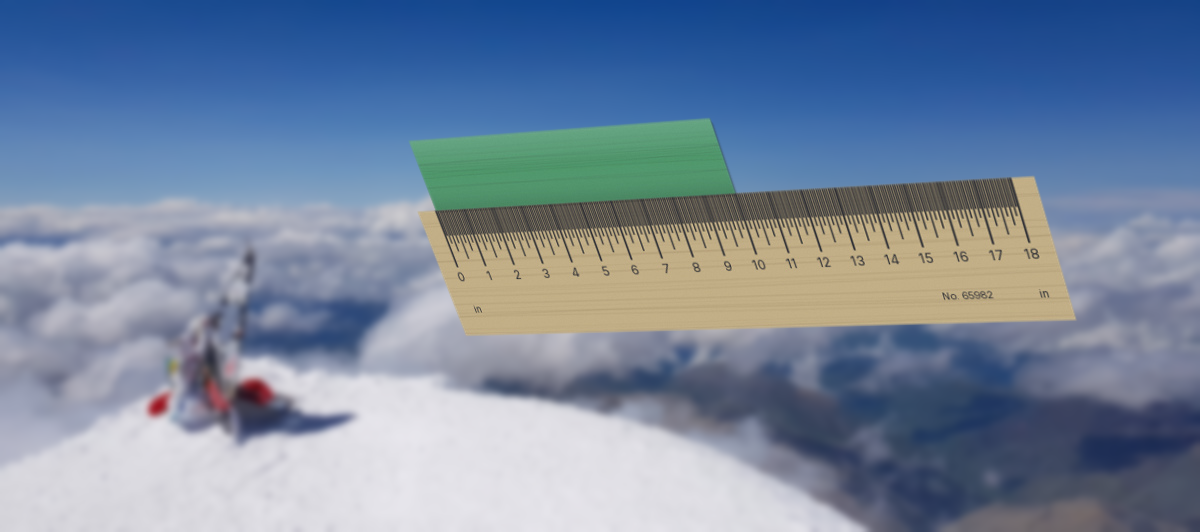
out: 10
